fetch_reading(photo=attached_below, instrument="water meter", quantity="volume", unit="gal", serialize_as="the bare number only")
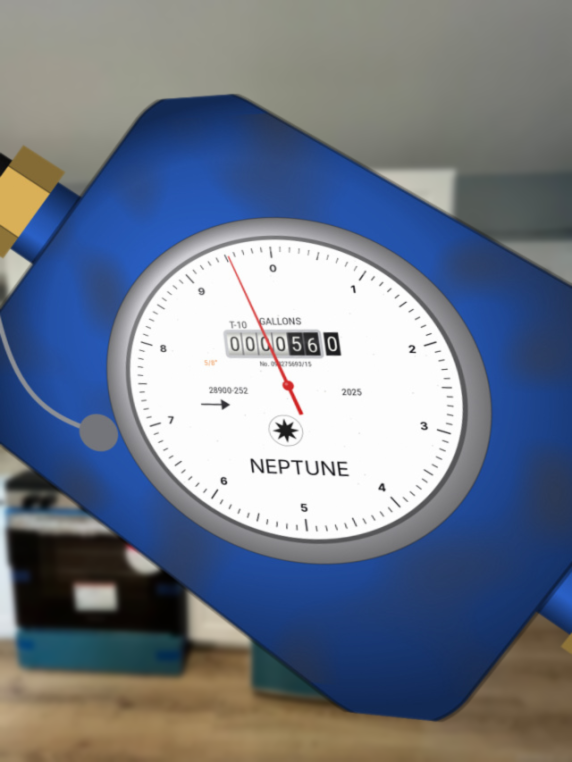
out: 559.5
